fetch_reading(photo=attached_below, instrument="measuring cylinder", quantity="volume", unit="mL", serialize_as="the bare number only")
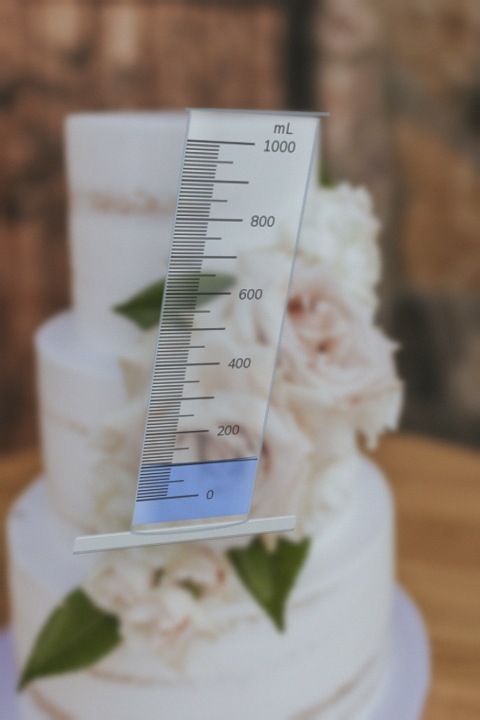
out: 100
